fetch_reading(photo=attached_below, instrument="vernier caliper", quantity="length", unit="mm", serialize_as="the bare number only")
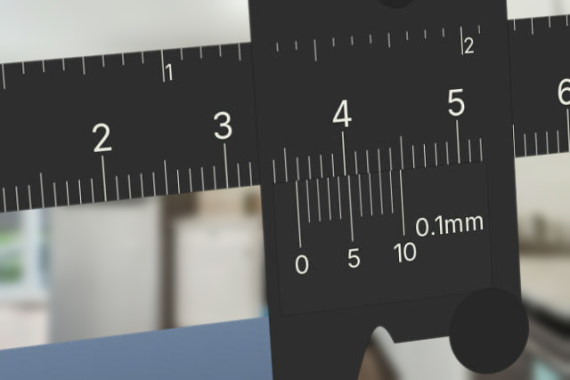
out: 35.8
